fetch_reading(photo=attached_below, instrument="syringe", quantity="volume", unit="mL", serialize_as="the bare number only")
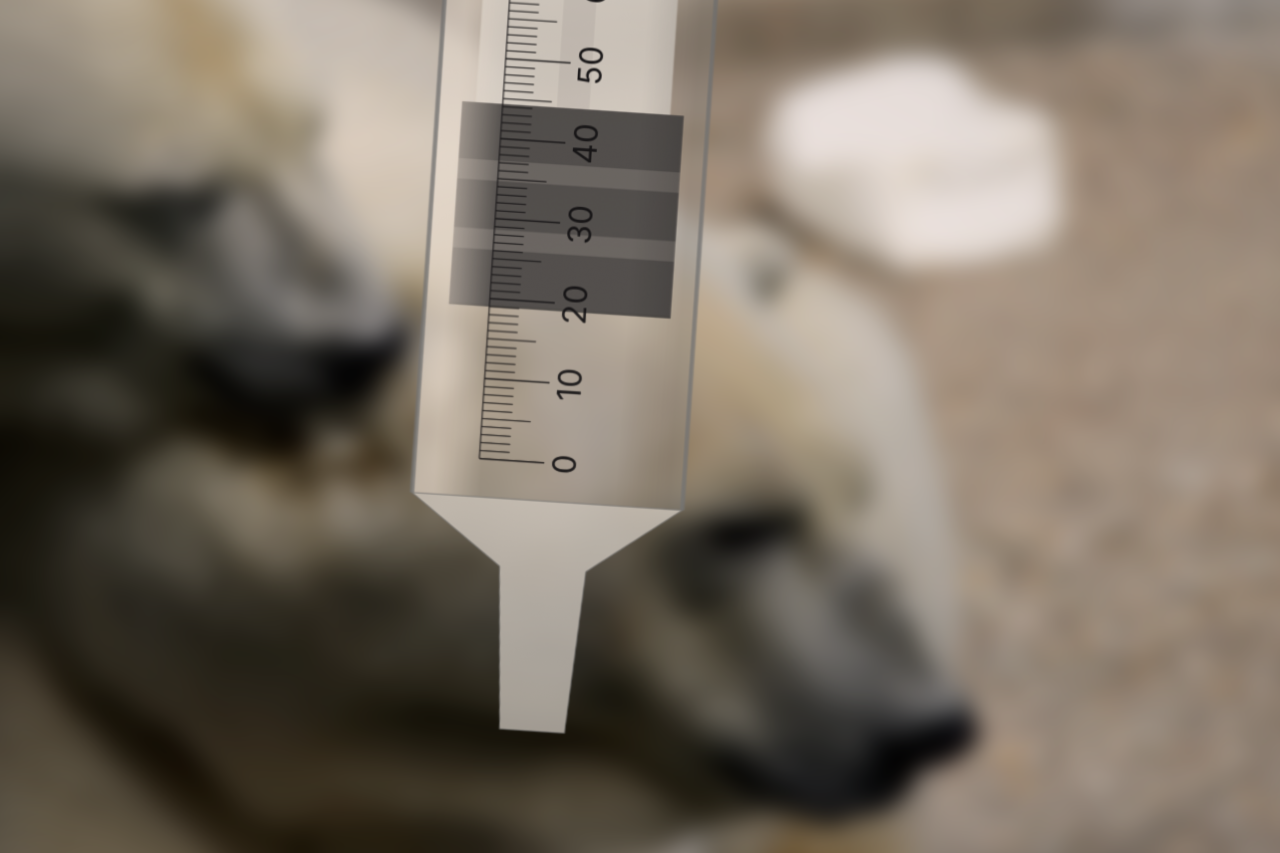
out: 19
